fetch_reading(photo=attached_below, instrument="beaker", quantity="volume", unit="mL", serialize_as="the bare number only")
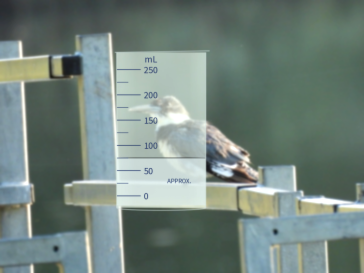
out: 75
